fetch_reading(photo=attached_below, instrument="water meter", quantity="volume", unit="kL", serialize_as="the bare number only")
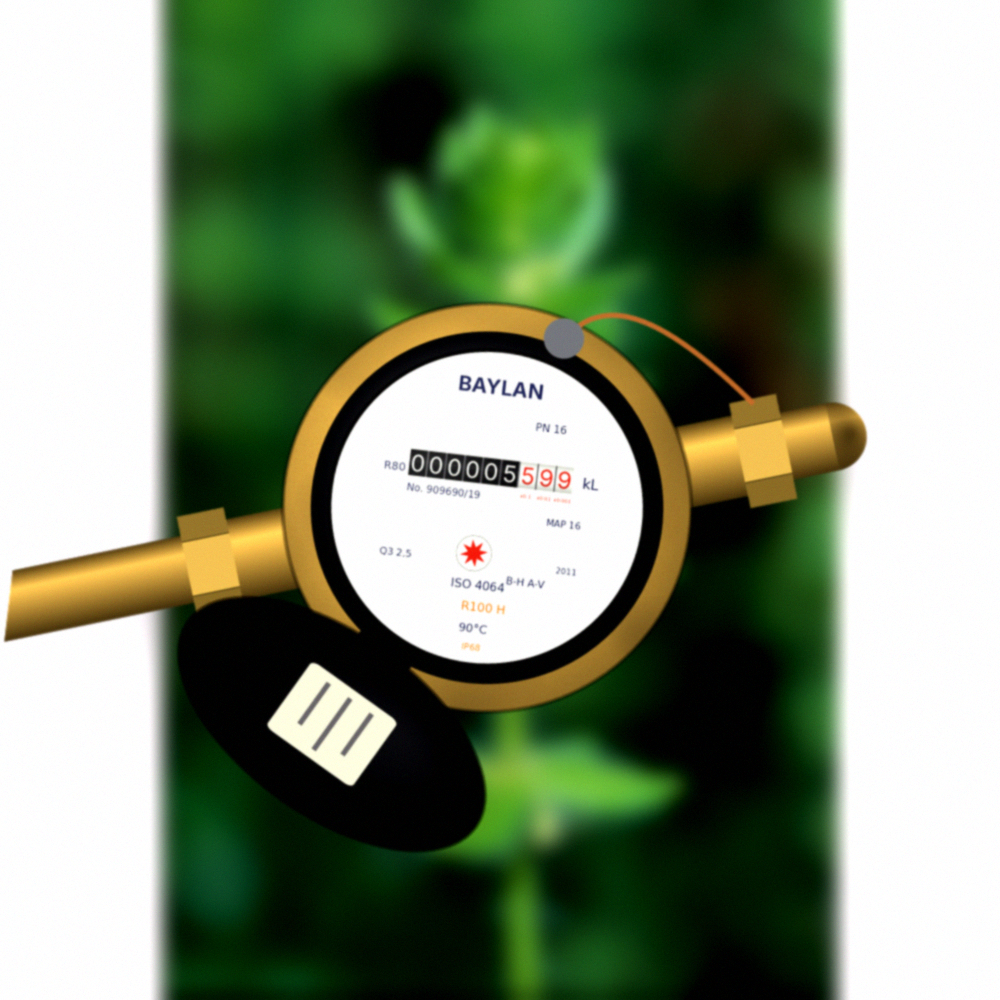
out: 5.599
